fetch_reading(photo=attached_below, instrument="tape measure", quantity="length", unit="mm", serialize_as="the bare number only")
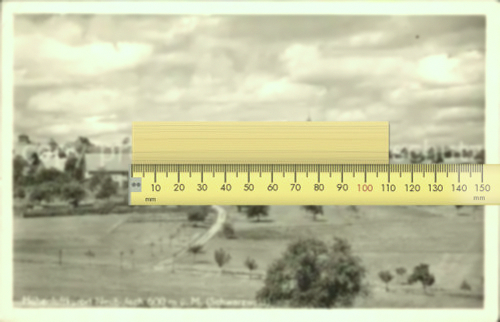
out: 110
